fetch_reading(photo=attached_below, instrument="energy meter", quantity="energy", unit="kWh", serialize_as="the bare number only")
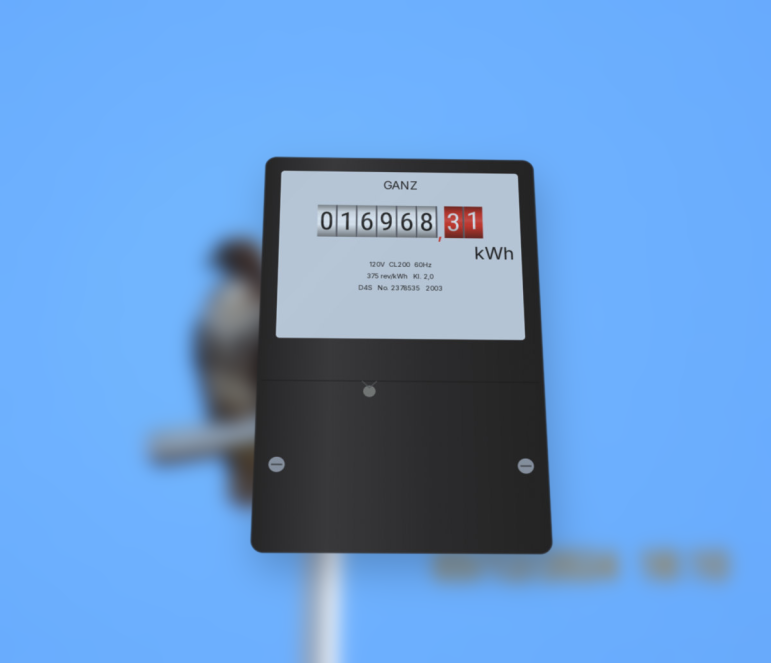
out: 16968.31
